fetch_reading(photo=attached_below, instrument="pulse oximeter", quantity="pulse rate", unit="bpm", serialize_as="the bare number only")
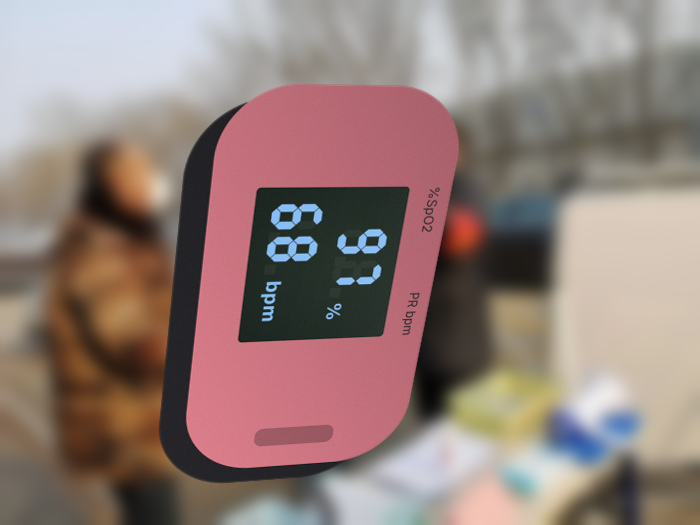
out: 68
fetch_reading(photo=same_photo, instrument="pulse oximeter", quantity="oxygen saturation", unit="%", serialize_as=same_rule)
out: 97
